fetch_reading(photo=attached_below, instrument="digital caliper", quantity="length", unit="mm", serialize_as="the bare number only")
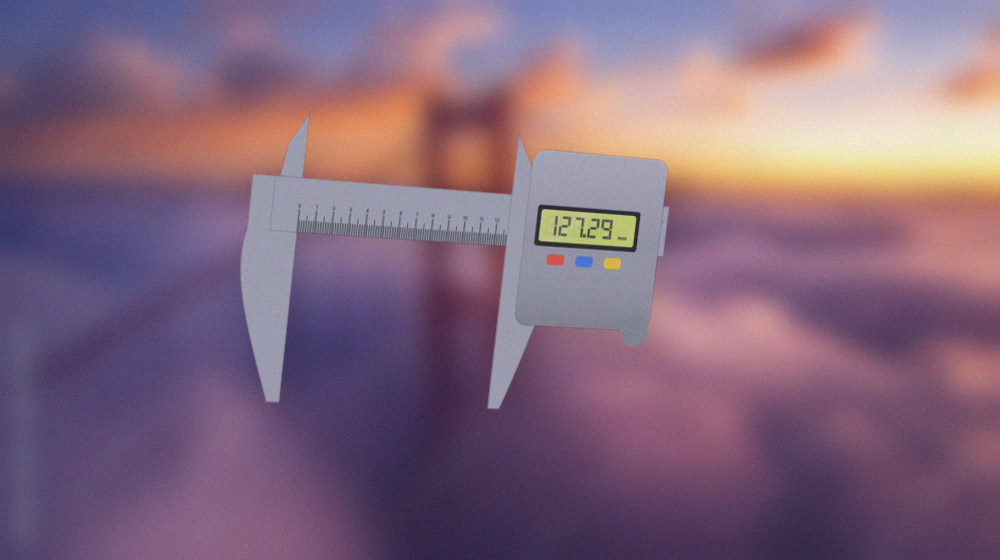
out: 127.29
